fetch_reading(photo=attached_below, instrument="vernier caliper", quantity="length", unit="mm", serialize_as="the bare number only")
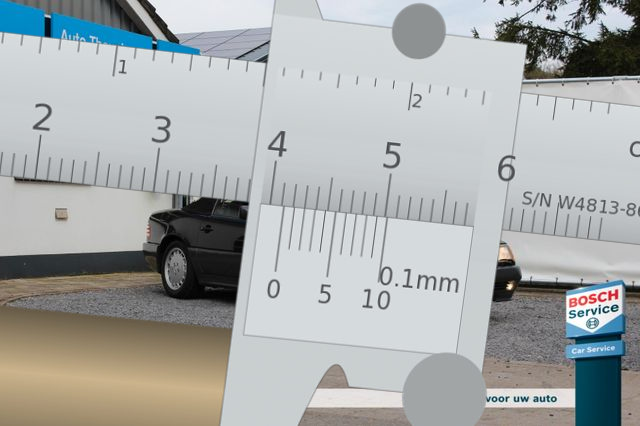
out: 41.2
